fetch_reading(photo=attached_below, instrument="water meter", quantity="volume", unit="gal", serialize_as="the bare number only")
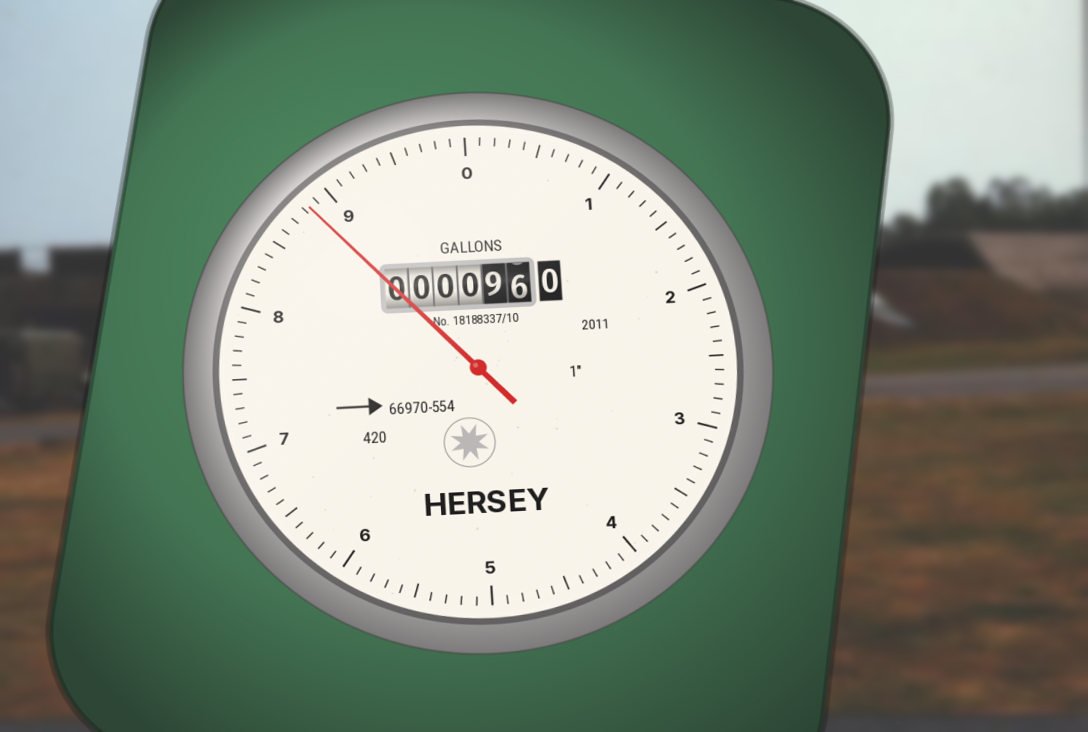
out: 958.8
